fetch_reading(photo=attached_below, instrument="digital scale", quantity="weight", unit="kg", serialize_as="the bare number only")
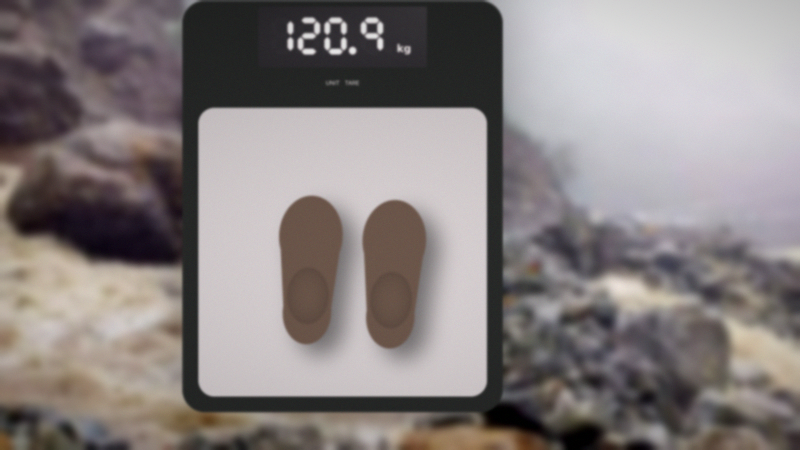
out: 120.9
